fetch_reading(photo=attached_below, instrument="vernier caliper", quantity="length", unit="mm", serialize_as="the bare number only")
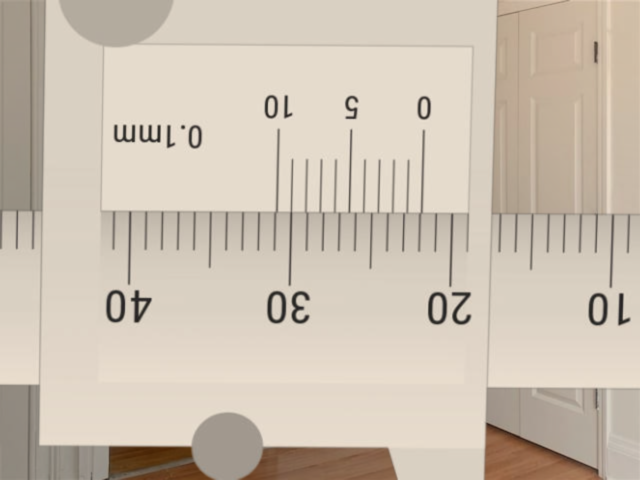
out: 21.9
